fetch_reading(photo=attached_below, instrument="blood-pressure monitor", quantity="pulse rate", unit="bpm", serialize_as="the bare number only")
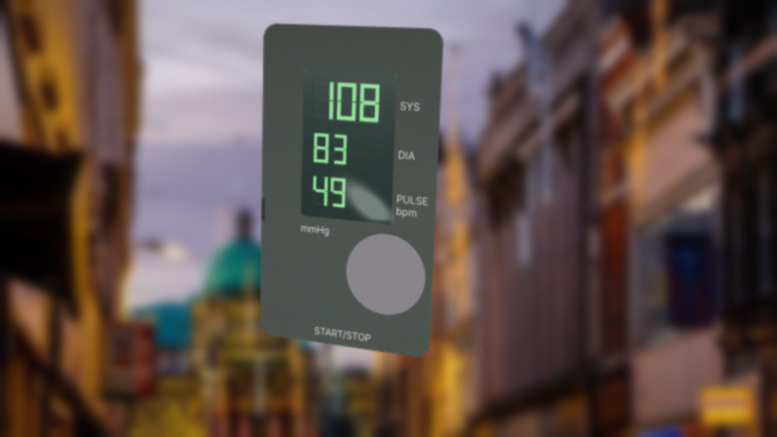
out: 49
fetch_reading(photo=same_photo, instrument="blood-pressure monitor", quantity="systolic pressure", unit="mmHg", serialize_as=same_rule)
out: 108
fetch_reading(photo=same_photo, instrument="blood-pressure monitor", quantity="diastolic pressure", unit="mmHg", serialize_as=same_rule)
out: 83
